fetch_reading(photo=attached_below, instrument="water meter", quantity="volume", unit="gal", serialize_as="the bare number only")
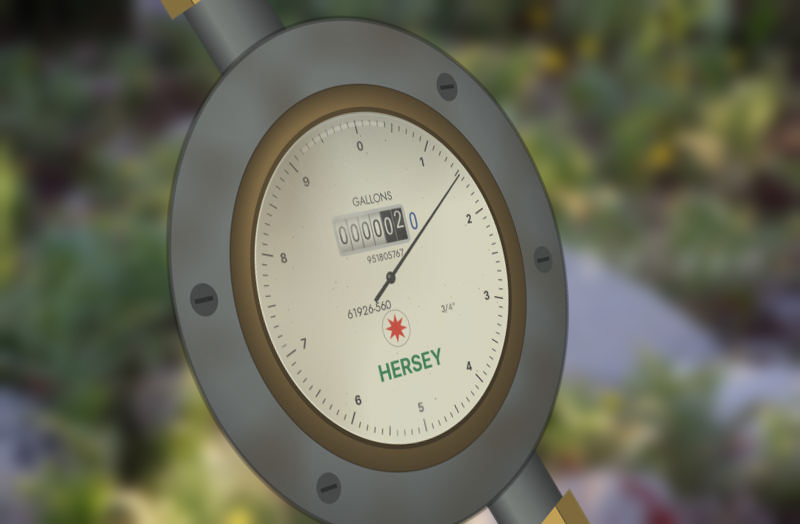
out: 21.5
